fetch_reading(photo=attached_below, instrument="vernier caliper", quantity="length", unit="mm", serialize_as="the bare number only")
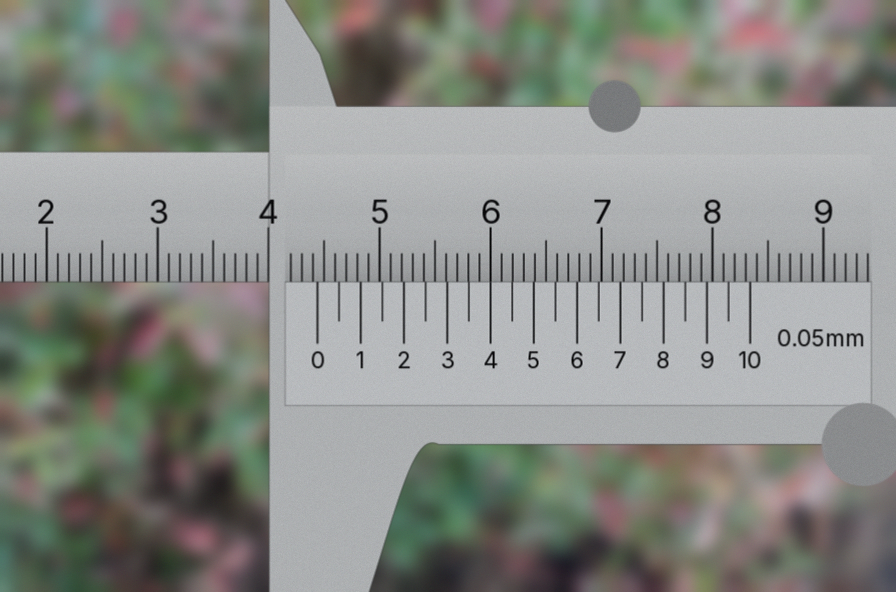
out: 44.4
